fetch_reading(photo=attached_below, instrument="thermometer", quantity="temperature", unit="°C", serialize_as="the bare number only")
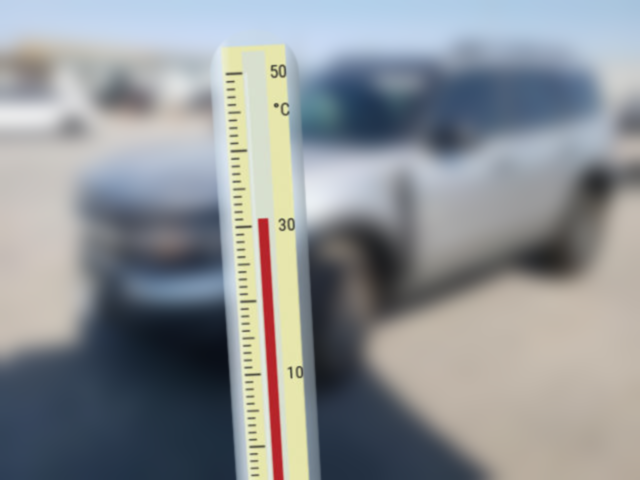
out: 31
